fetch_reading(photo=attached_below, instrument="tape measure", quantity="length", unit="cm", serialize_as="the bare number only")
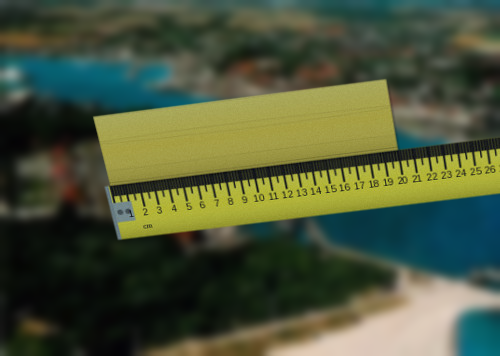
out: 20
